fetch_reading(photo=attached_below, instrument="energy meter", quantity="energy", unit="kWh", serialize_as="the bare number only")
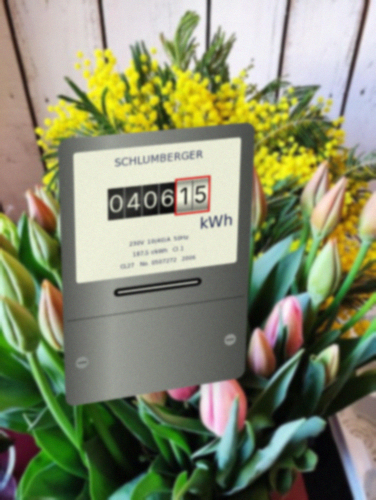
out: 406.15
